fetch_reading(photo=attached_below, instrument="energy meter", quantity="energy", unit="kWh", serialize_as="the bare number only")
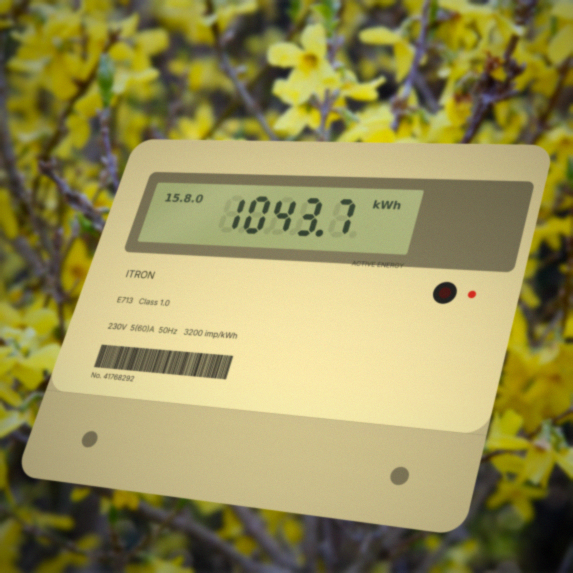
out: 1043.7
